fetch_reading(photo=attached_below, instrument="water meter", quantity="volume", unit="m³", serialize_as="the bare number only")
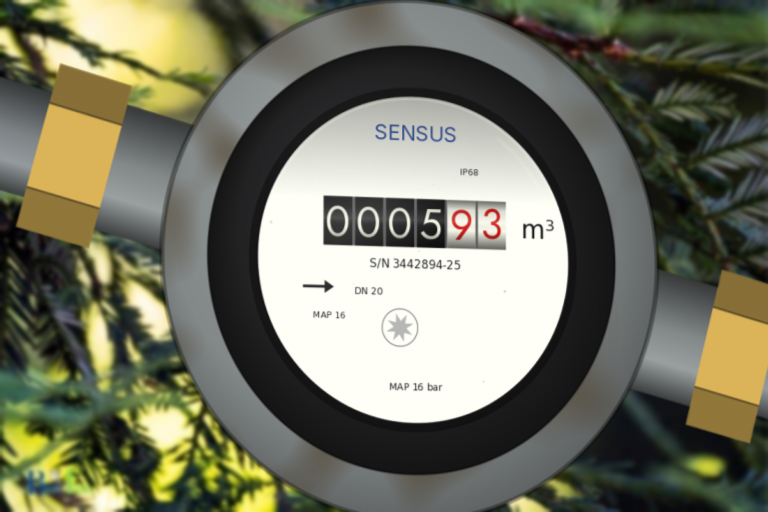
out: 5.93
